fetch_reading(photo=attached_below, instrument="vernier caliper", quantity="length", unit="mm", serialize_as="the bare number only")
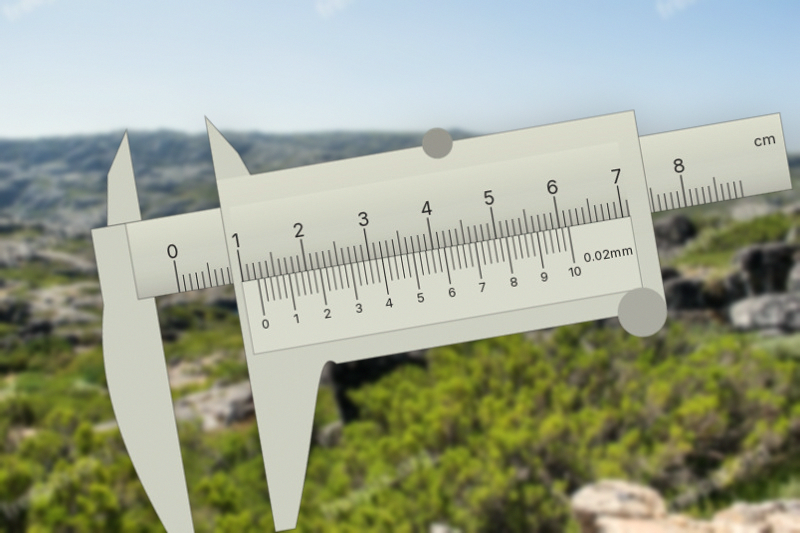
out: 12.4
